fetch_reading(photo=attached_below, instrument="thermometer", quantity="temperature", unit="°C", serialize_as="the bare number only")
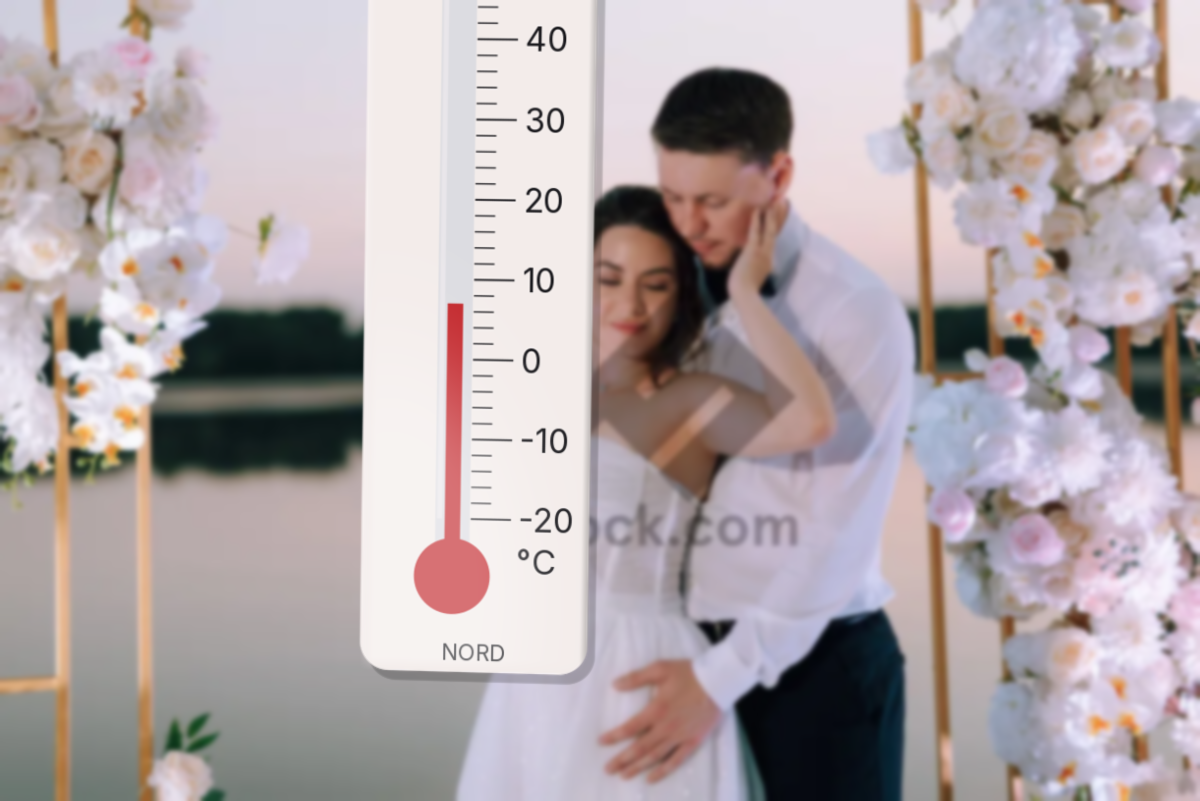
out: 7
